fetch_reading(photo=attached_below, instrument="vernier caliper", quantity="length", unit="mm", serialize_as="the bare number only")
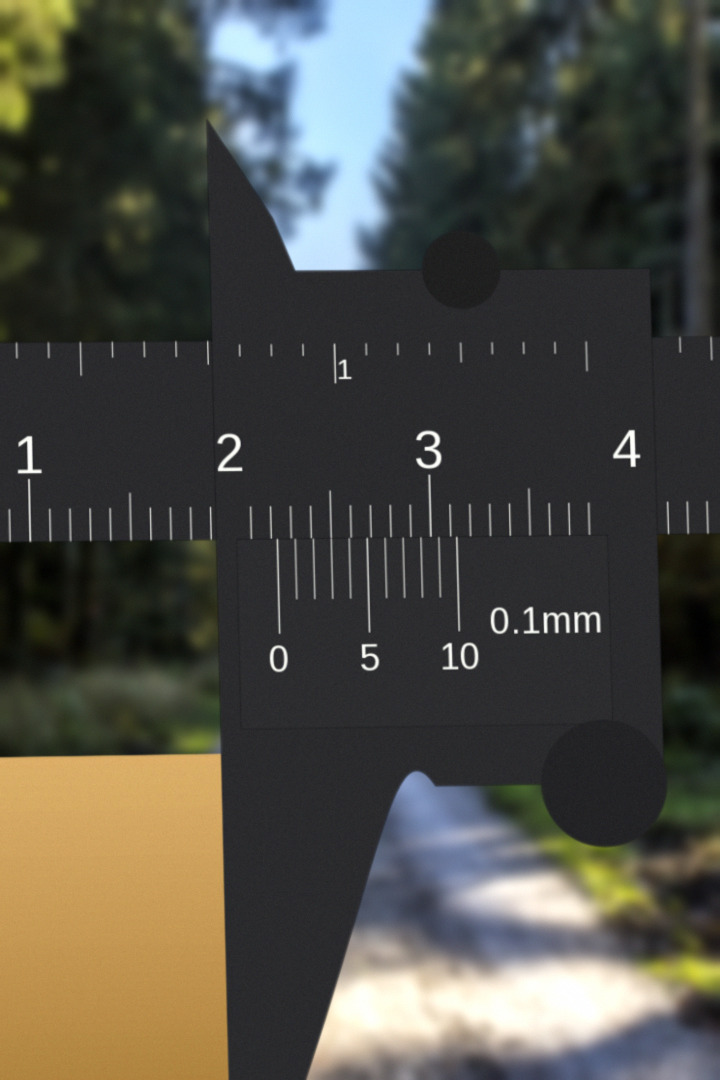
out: 22.3
